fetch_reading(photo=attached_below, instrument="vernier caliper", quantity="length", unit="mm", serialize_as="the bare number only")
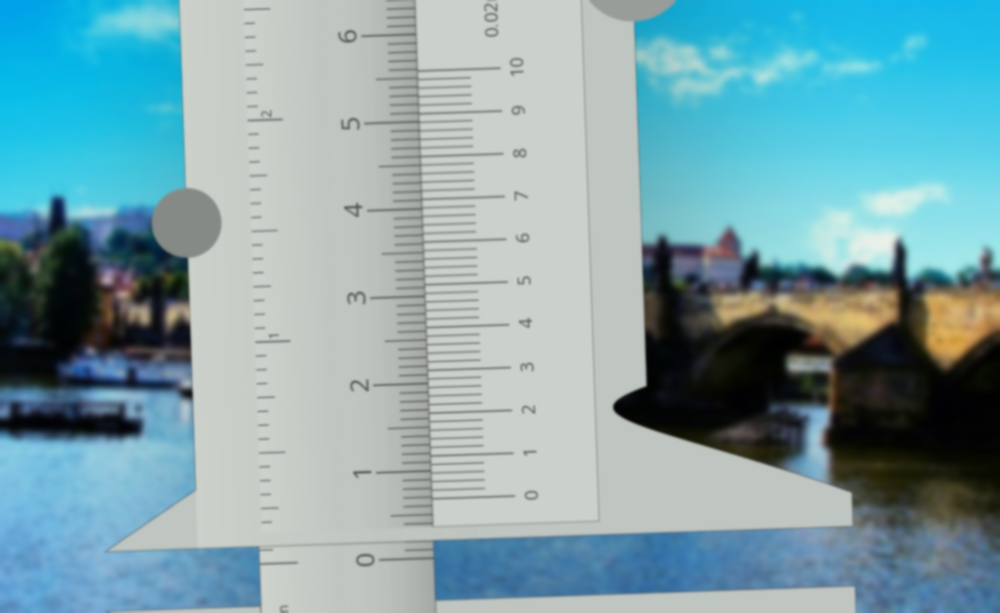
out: 6.8
